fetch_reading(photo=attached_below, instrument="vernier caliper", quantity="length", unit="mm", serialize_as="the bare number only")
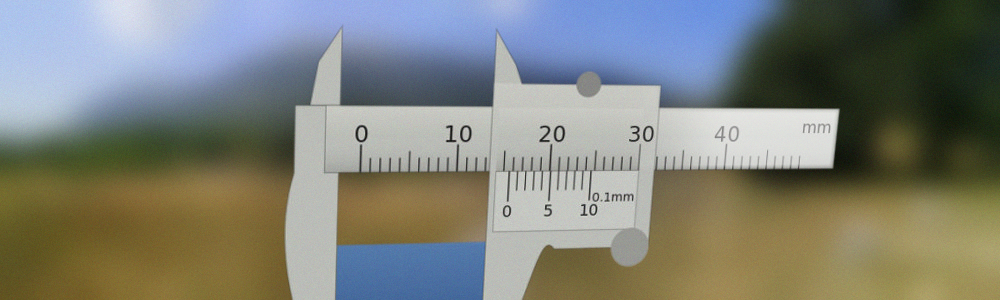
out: 15.6
